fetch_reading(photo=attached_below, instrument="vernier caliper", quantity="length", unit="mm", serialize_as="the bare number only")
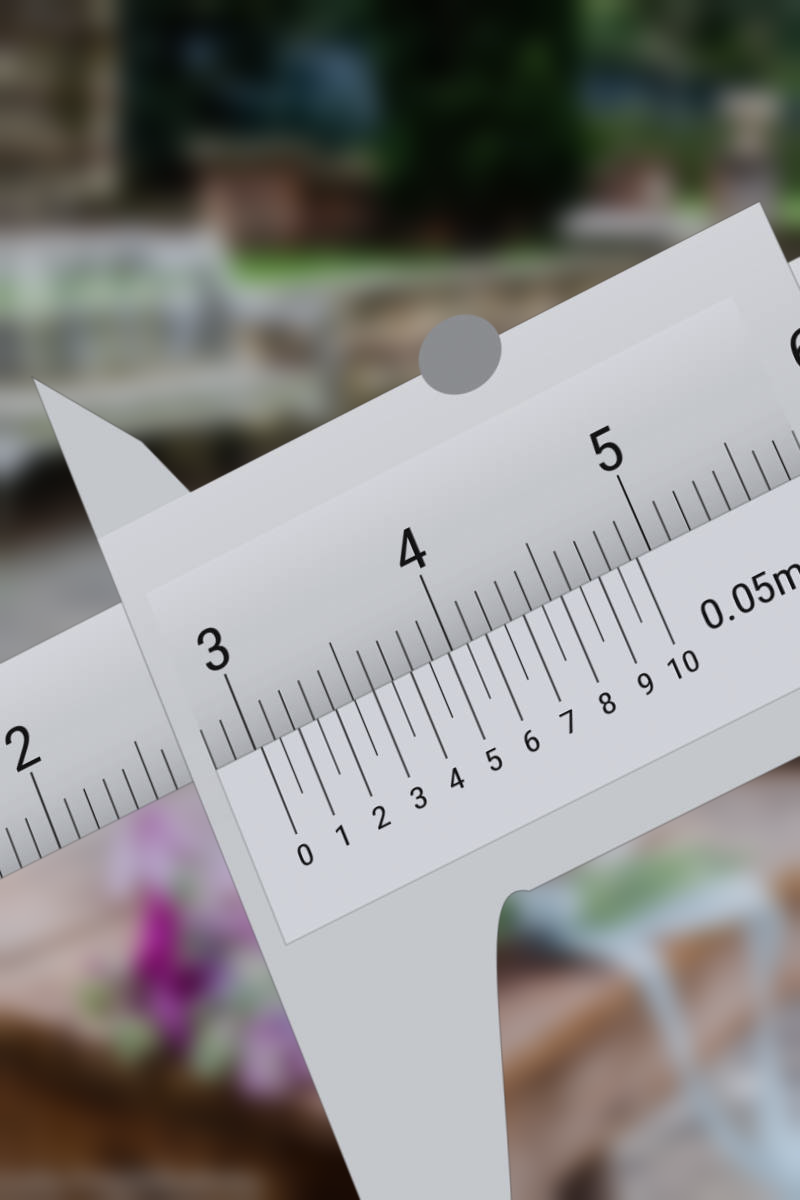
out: 30.3
